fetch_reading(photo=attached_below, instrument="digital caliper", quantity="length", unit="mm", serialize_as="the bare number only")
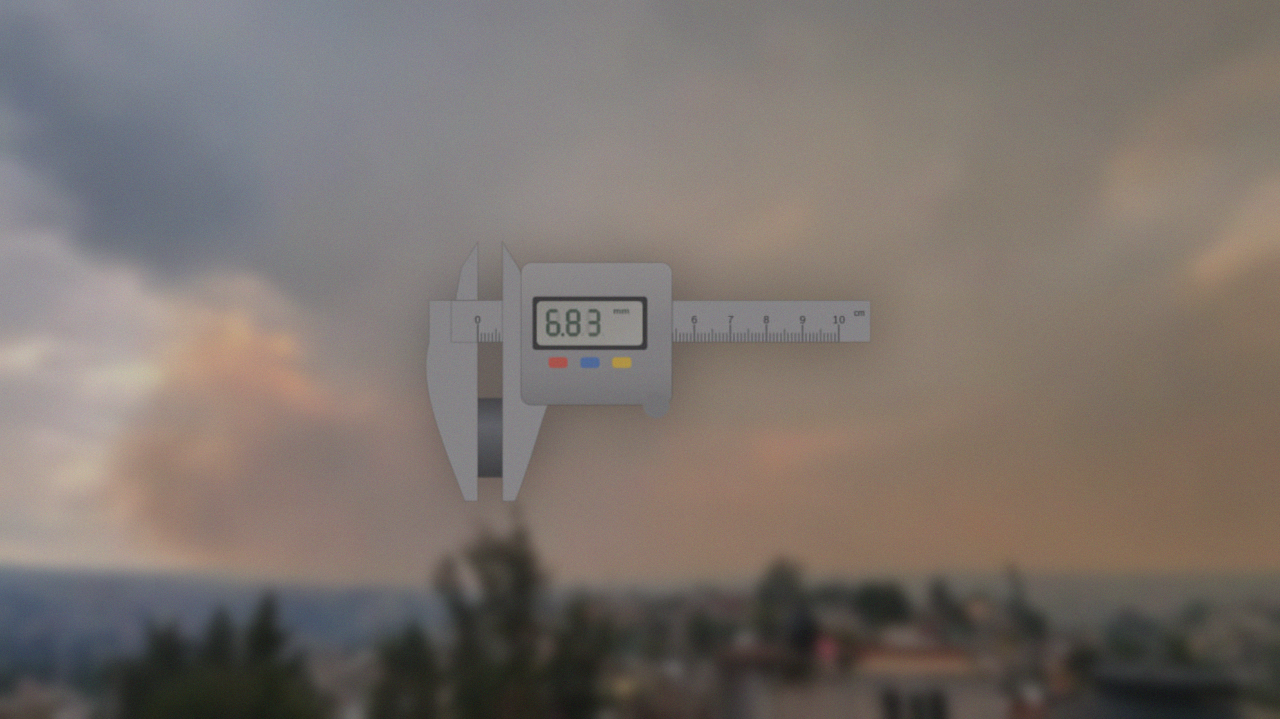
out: 6.83
